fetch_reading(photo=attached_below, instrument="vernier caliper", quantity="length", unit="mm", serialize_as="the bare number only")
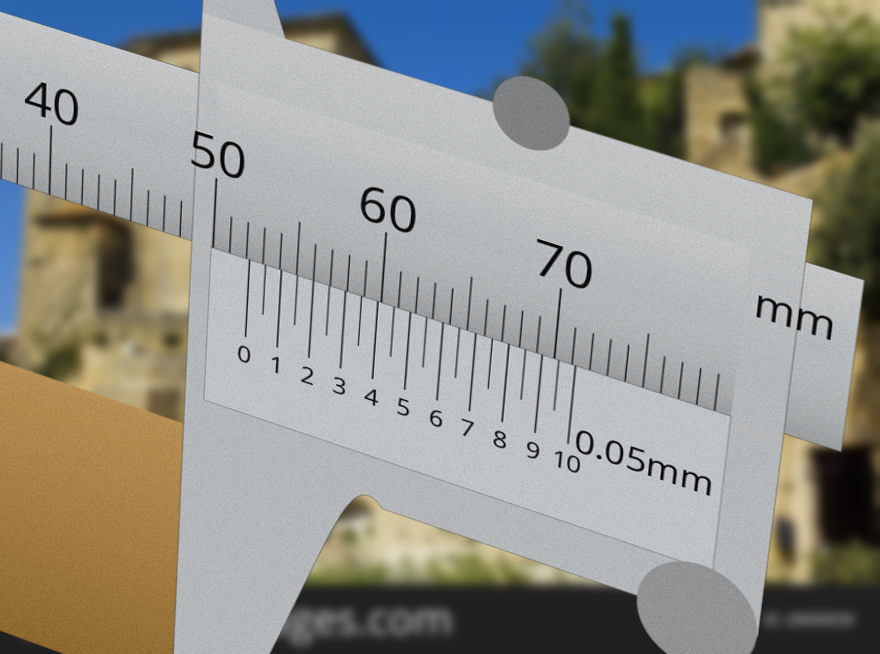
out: 52.2
